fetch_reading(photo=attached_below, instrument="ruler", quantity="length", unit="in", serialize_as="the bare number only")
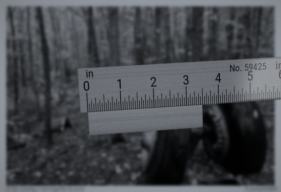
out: 3.5
